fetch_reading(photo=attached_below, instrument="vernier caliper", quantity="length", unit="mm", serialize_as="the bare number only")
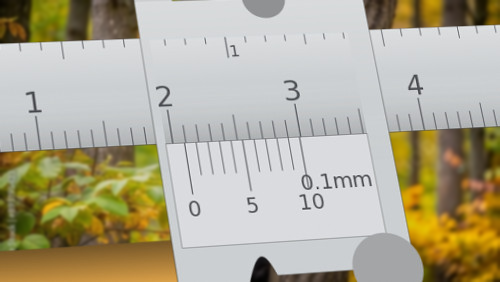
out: 20.9
